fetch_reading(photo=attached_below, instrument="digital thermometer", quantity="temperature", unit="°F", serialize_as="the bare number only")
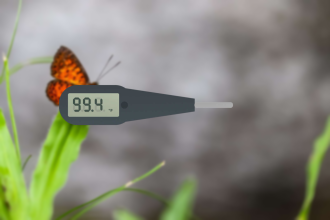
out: 99.4
